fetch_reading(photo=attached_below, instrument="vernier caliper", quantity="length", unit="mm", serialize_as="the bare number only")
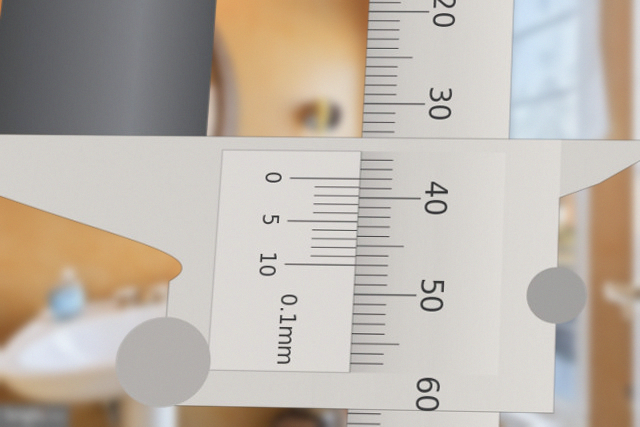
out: 38.0
